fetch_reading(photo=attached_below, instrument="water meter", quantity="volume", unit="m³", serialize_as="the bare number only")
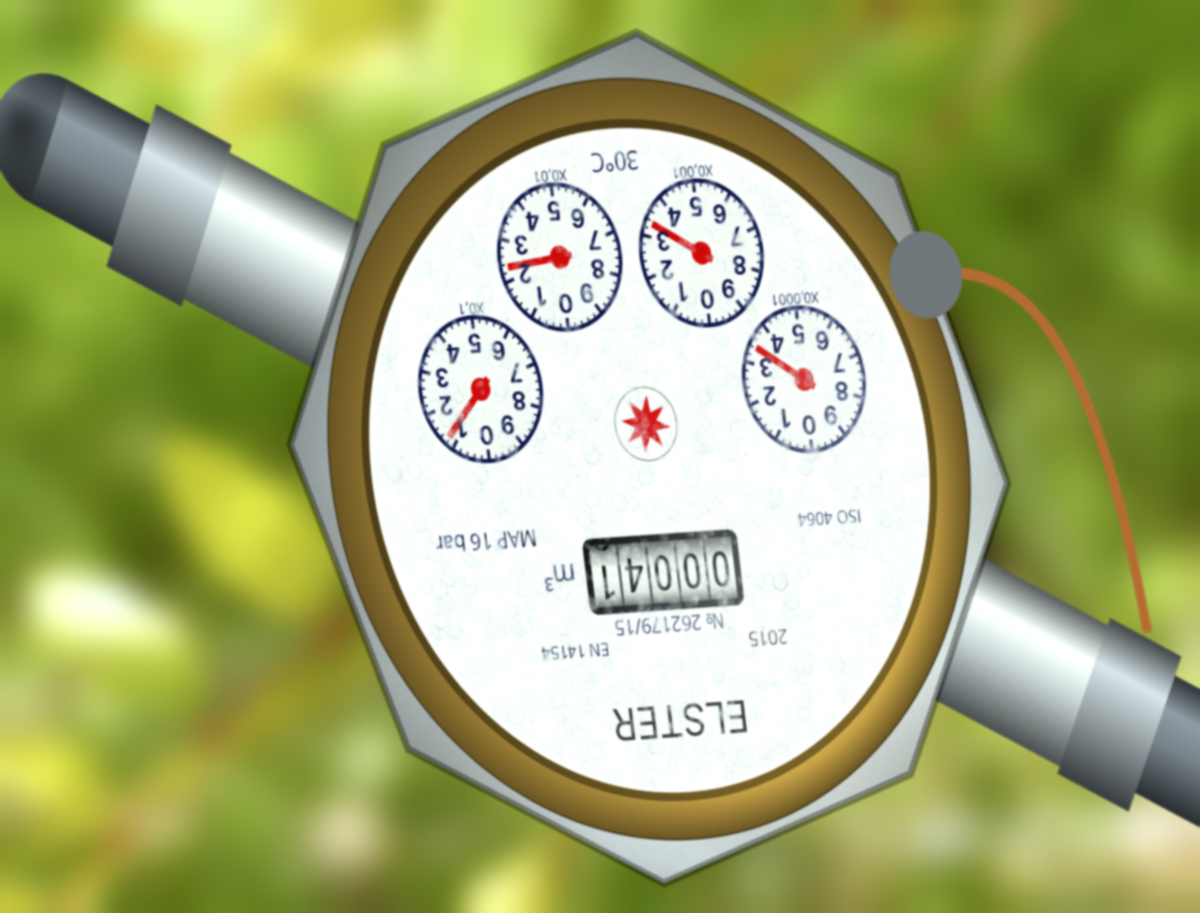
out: 41.1233
